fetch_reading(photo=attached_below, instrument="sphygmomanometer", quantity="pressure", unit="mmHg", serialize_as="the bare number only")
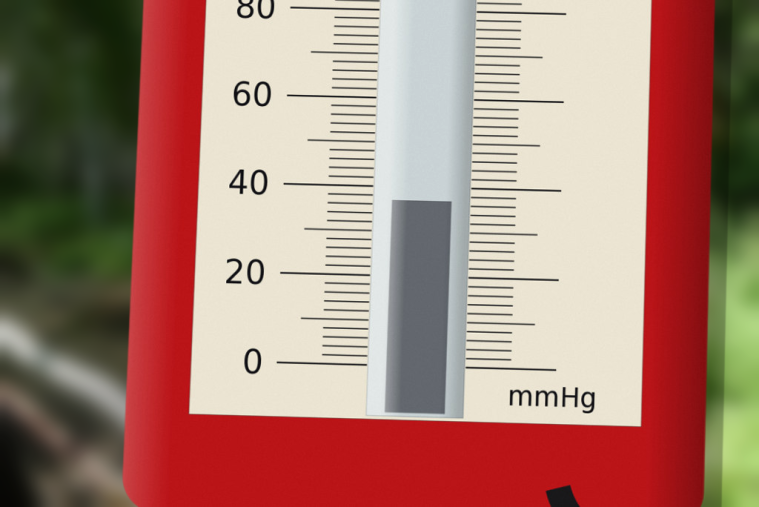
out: 37
